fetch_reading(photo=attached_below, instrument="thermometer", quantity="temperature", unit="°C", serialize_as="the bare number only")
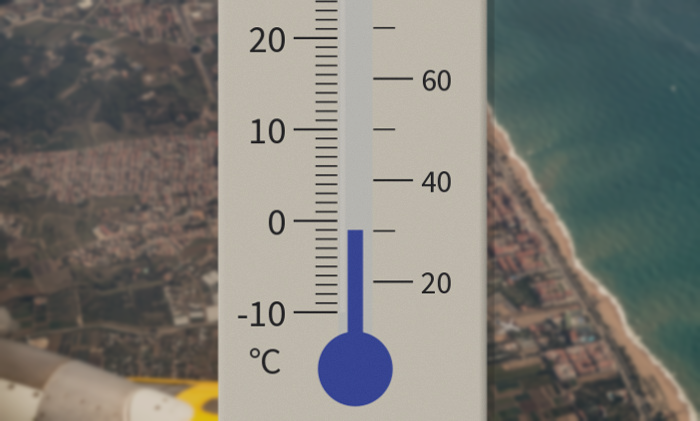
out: -1
